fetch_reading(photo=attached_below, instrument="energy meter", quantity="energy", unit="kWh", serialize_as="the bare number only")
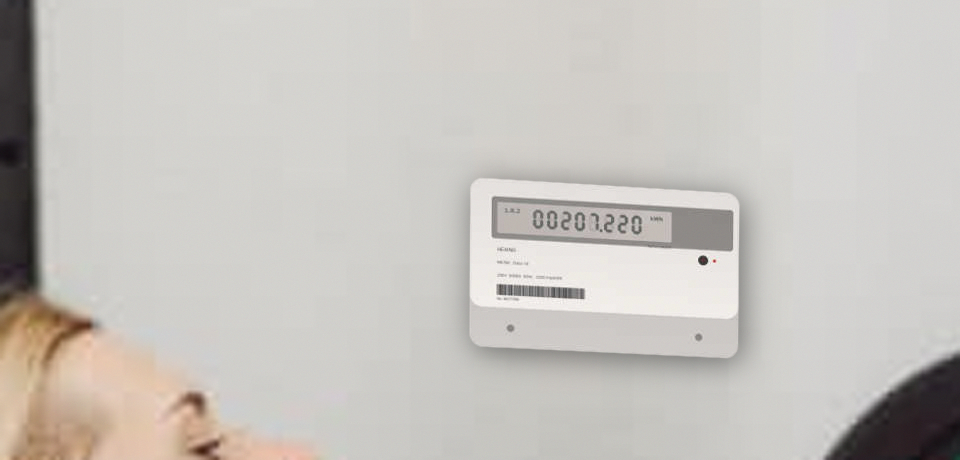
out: 207.220
